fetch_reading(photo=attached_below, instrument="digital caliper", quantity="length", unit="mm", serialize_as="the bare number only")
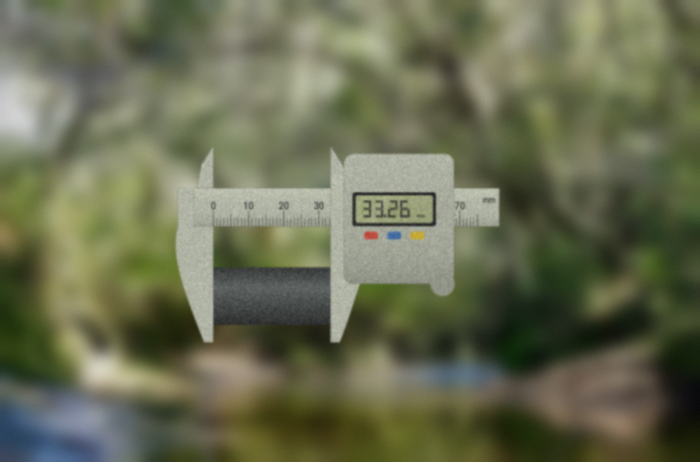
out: 33.26
